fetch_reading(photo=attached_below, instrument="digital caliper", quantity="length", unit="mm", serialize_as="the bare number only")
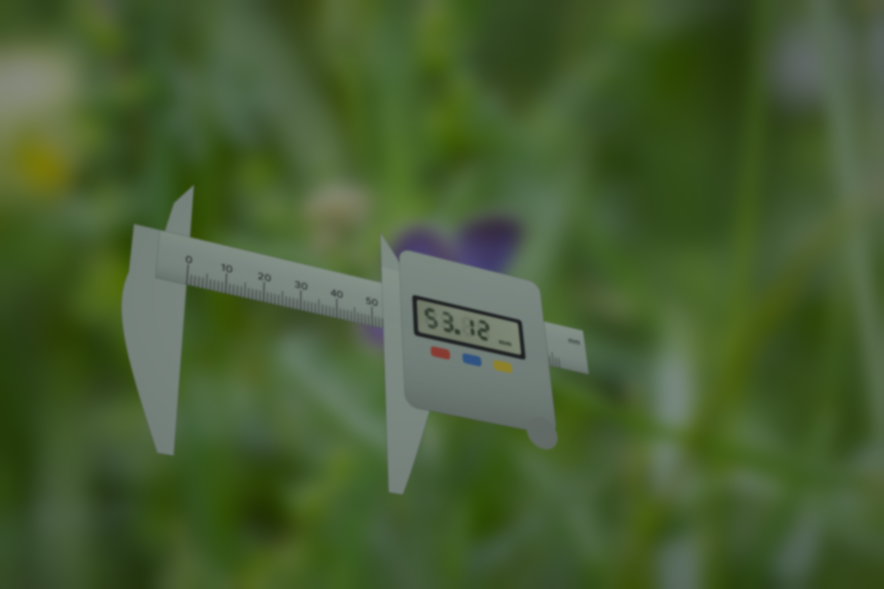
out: 53.12
